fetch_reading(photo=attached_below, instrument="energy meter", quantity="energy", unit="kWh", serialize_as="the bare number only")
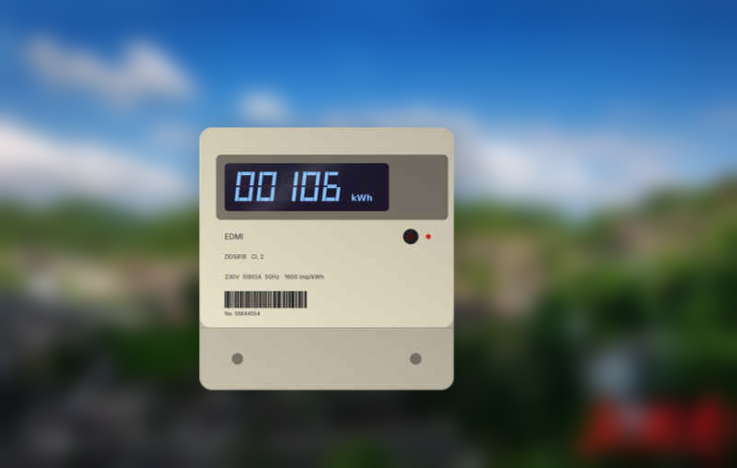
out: 106
